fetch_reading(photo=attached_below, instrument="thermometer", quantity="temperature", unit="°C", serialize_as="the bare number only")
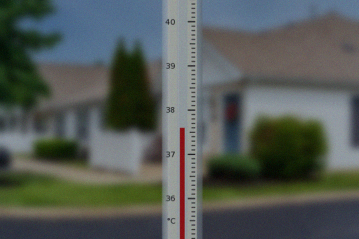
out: 37.6
